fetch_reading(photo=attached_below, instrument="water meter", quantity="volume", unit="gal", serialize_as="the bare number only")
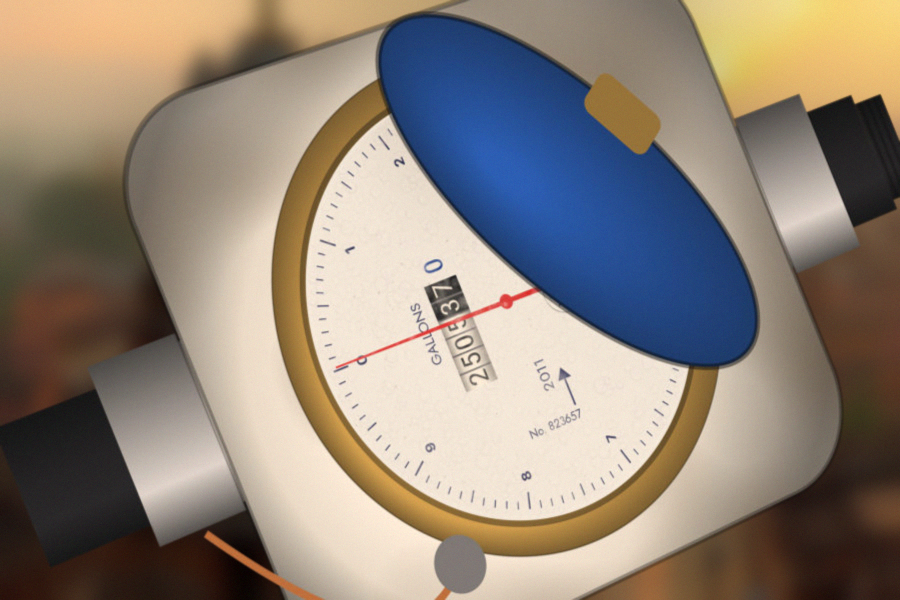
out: 2505370.0
